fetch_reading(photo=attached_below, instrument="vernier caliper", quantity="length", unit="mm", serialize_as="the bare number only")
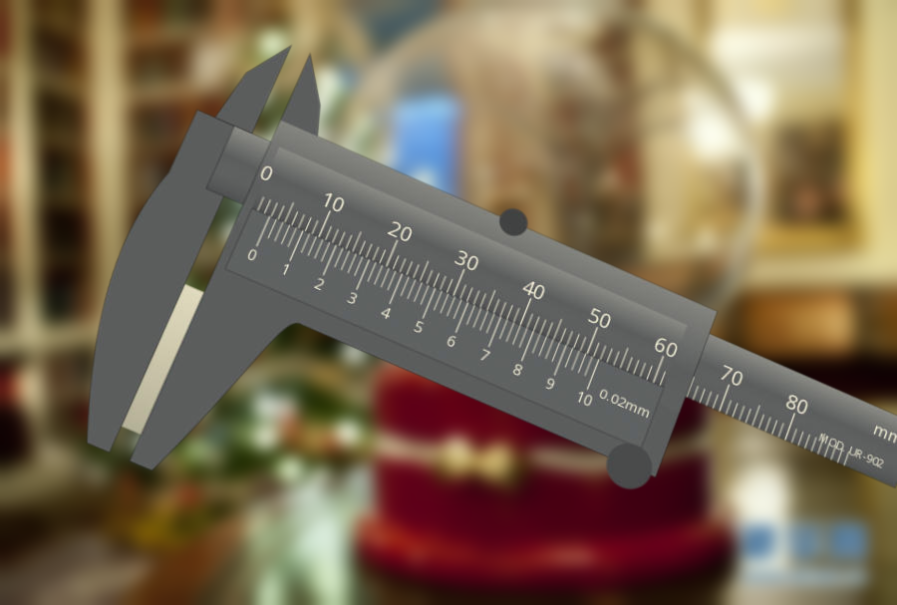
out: 2.8
